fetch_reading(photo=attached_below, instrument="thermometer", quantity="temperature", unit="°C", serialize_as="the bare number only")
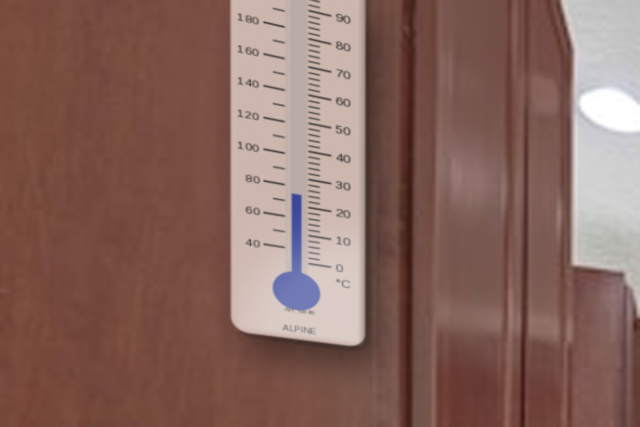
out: 24
